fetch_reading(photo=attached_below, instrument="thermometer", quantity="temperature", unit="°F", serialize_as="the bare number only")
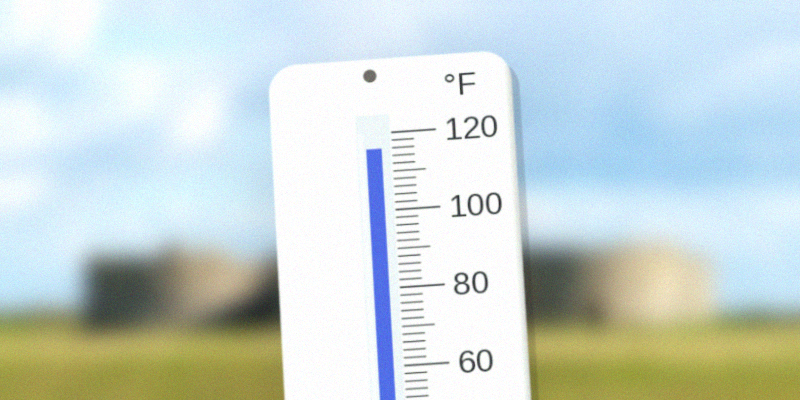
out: 116
